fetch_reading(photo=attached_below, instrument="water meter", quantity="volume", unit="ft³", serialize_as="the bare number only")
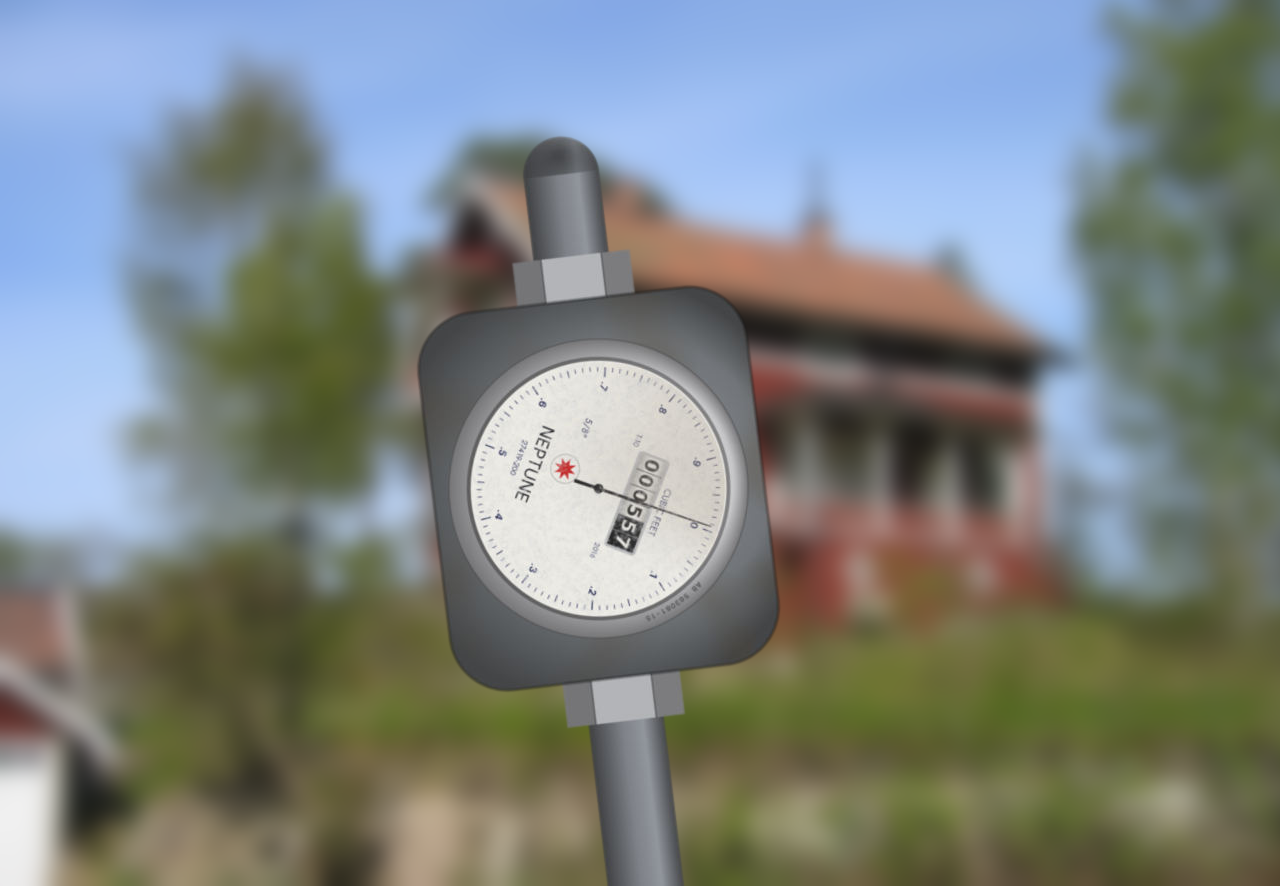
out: 556.99
